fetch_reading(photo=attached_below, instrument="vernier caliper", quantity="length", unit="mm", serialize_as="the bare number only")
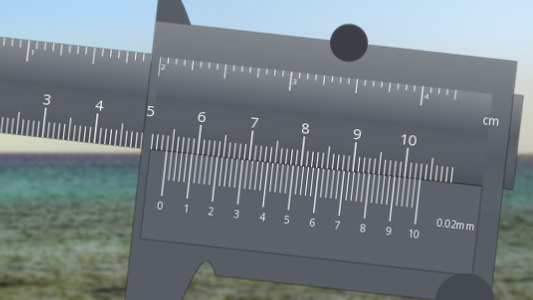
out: 54.0
